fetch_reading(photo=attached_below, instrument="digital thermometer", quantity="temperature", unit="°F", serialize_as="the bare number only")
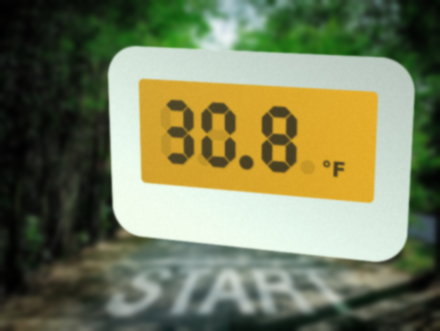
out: 30.8
